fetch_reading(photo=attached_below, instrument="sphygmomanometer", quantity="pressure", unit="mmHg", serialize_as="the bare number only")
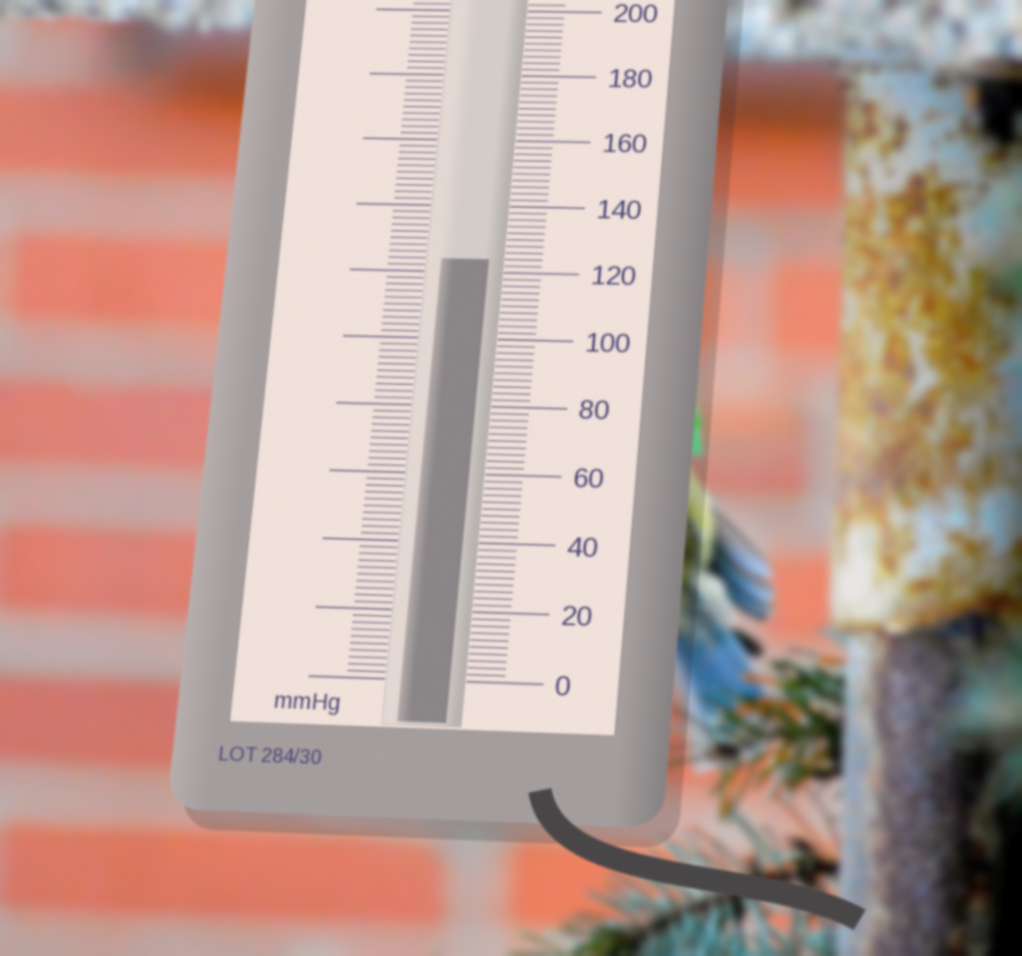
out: 124
